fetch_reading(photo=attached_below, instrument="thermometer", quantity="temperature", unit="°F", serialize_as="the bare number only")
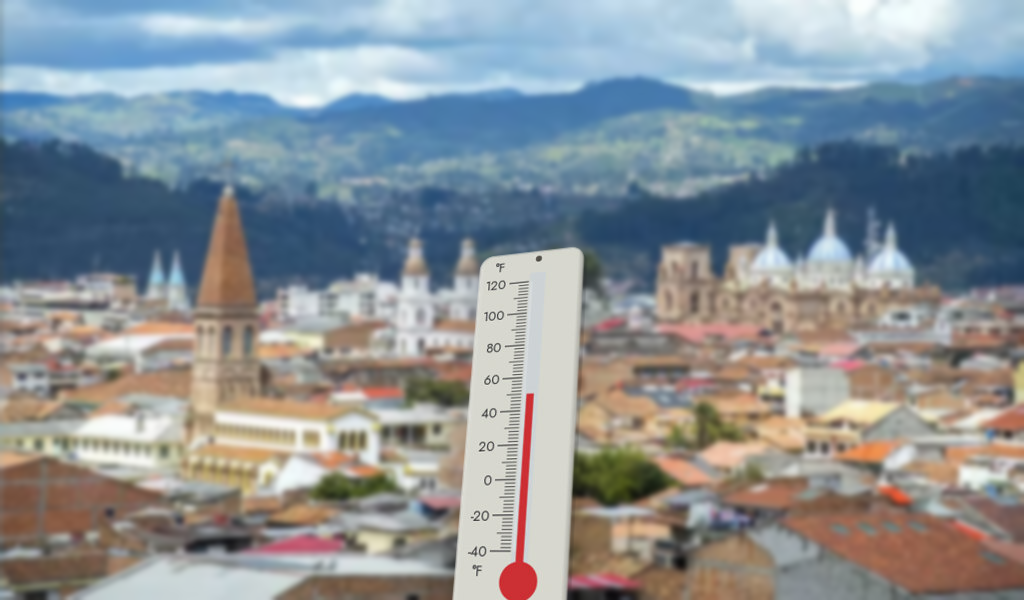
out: 50
